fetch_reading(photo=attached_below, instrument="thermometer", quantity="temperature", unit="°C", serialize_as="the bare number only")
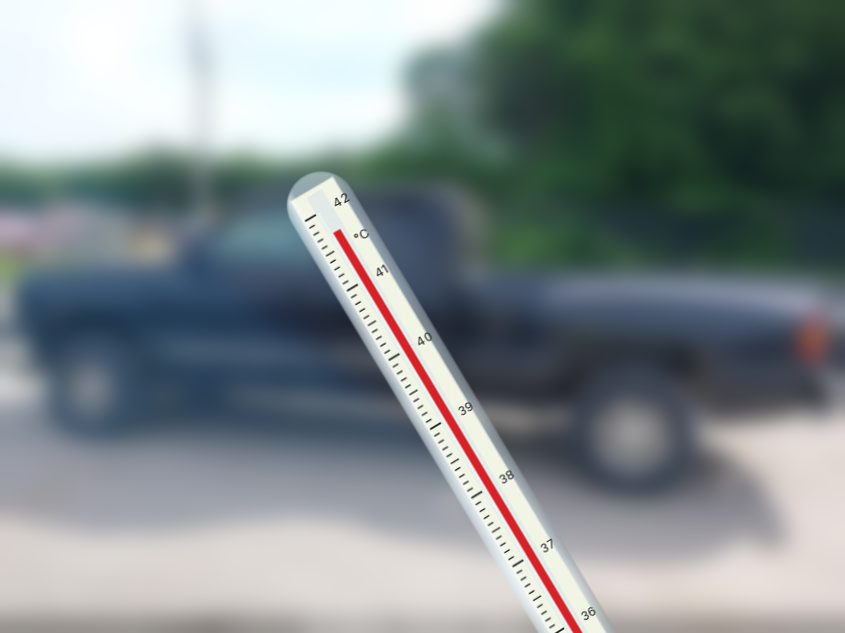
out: 41.7
